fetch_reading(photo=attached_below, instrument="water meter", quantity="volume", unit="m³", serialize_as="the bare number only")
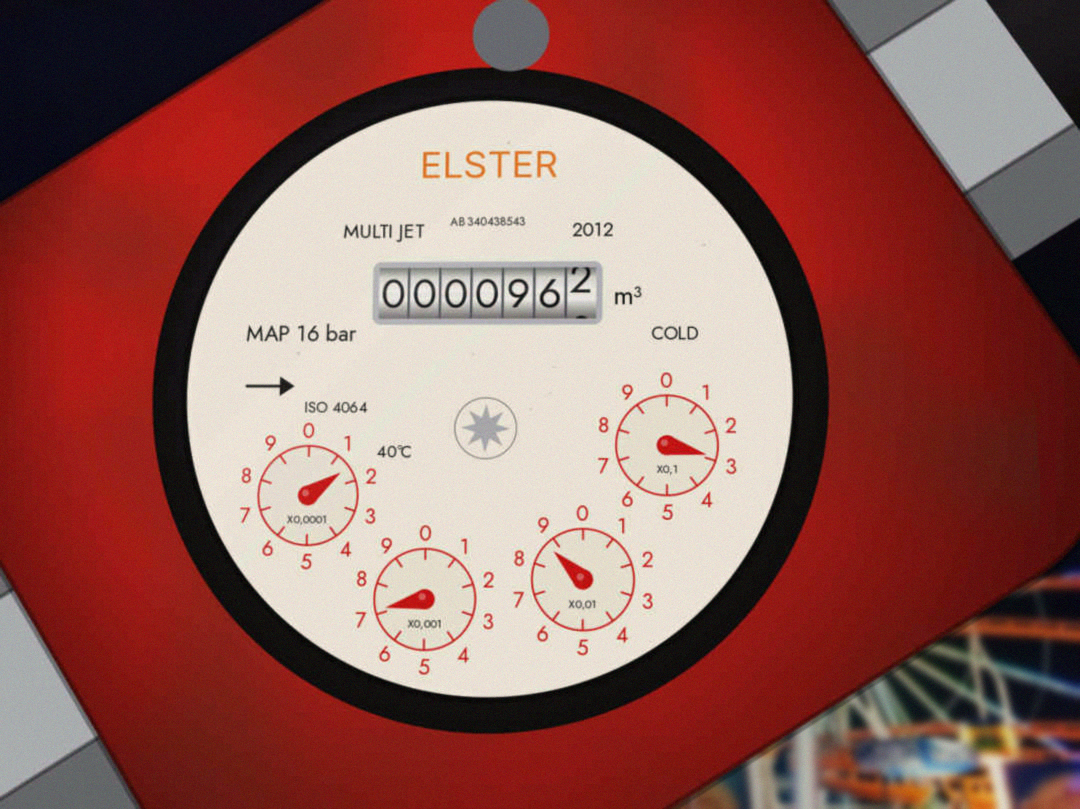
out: 962.2871
